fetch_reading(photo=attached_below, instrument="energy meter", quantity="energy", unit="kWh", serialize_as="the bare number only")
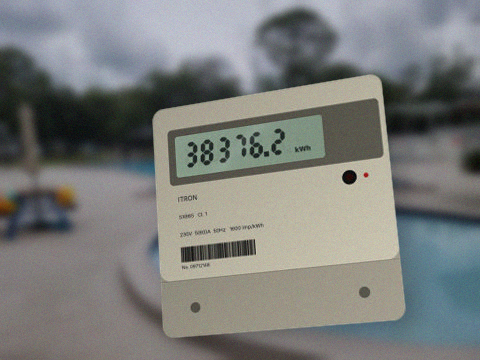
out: 38376.2
